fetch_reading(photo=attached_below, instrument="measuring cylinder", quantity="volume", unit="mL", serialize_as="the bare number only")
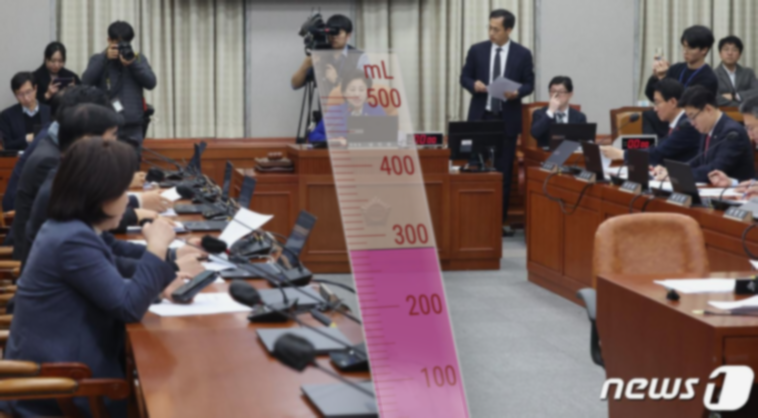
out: 280
